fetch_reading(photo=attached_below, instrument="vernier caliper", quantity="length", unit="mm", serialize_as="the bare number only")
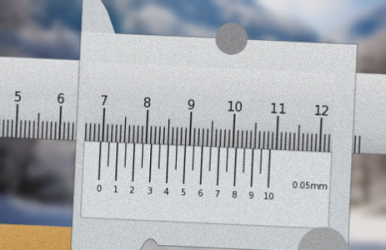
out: 69.5
